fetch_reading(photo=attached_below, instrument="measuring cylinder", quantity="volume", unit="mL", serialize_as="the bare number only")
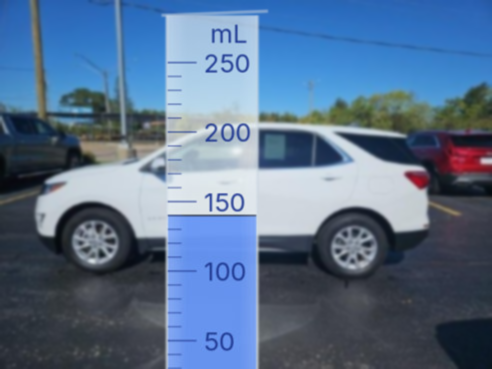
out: 140
